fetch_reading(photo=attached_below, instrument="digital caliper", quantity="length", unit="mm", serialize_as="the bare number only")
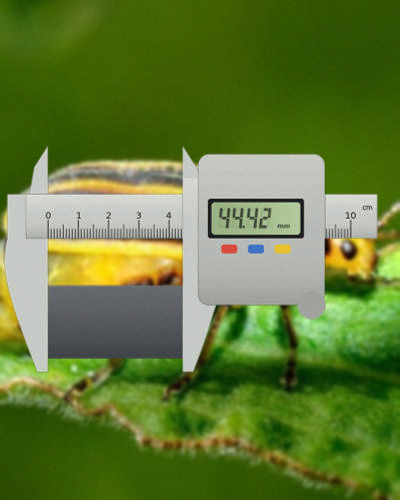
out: 44.42
